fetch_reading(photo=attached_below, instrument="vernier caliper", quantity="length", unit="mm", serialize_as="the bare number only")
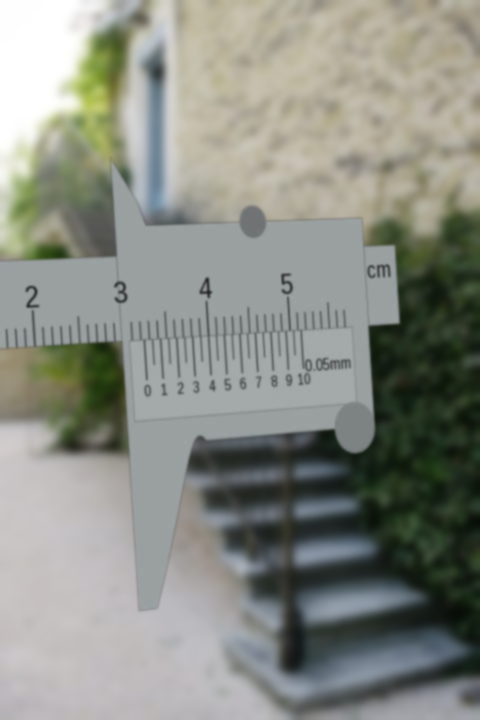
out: 32.4
